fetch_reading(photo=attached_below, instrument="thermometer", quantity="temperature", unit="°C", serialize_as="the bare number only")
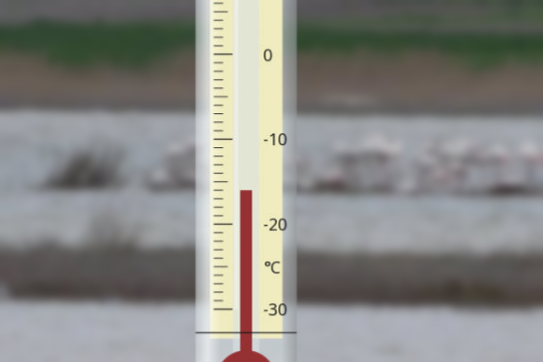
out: -16
